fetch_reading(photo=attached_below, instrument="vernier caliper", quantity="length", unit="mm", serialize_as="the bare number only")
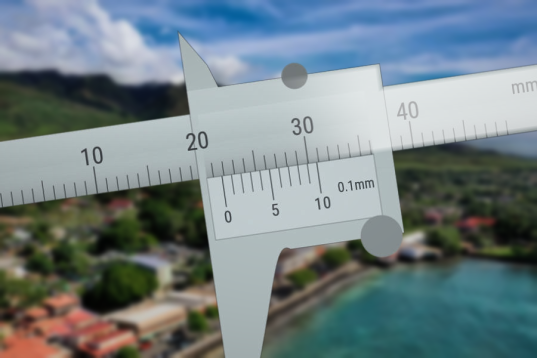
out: 21.8
